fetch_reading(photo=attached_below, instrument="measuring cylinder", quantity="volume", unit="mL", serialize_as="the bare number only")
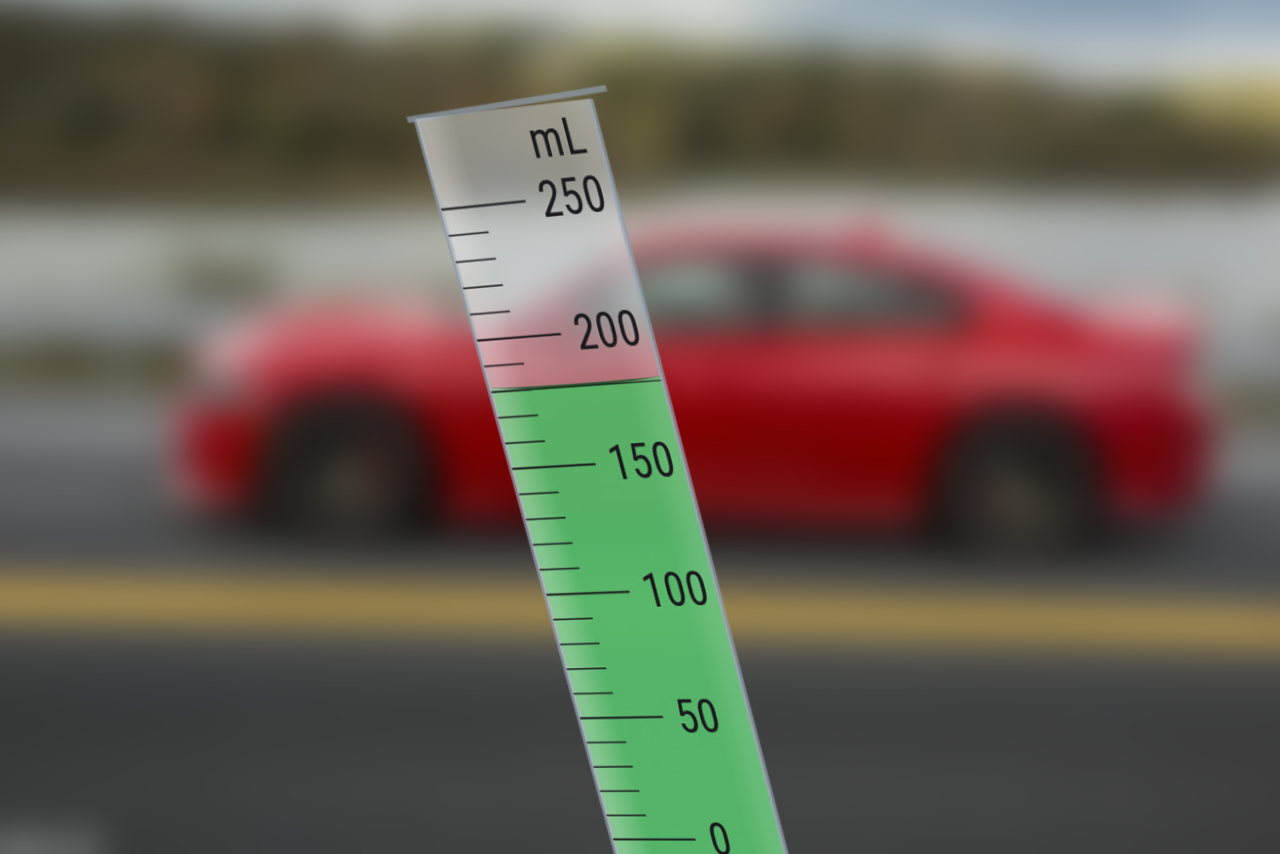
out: 180
